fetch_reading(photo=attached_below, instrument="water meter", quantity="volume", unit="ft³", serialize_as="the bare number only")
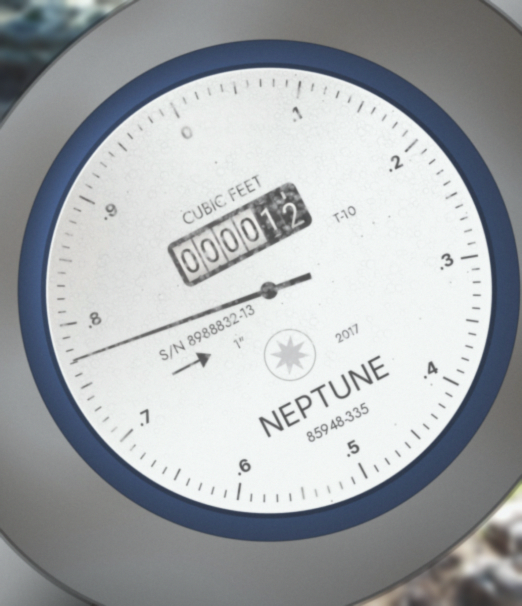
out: 11.77
